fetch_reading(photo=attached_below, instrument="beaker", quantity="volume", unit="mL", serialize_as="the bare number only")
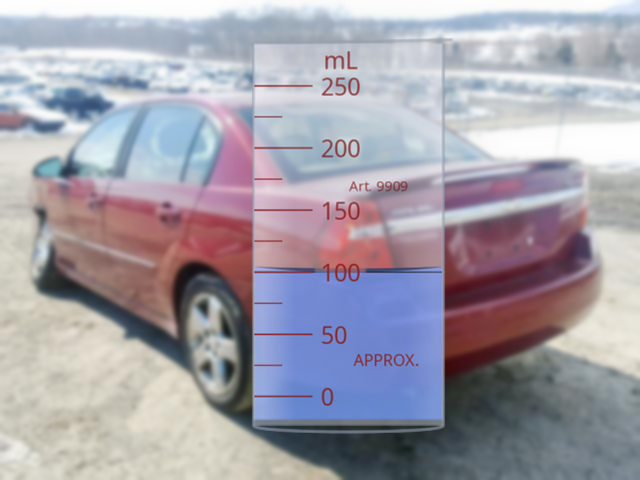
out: 100
